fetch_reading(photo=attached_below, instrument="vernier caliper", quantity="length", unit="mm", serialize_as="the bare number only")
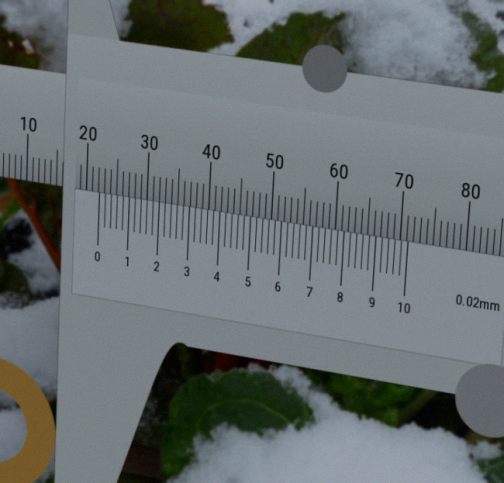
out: 22.2
